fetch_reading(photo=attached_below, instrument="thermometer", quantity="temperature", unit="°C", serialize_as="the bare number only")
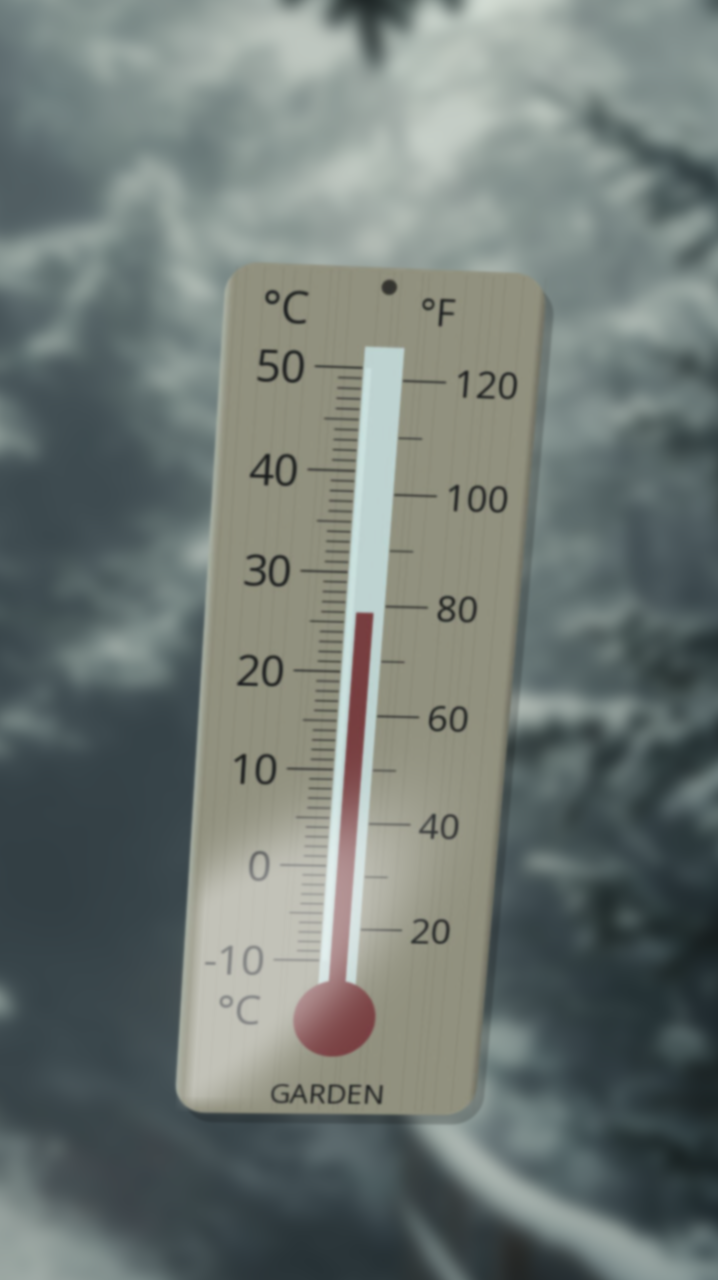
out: 26
